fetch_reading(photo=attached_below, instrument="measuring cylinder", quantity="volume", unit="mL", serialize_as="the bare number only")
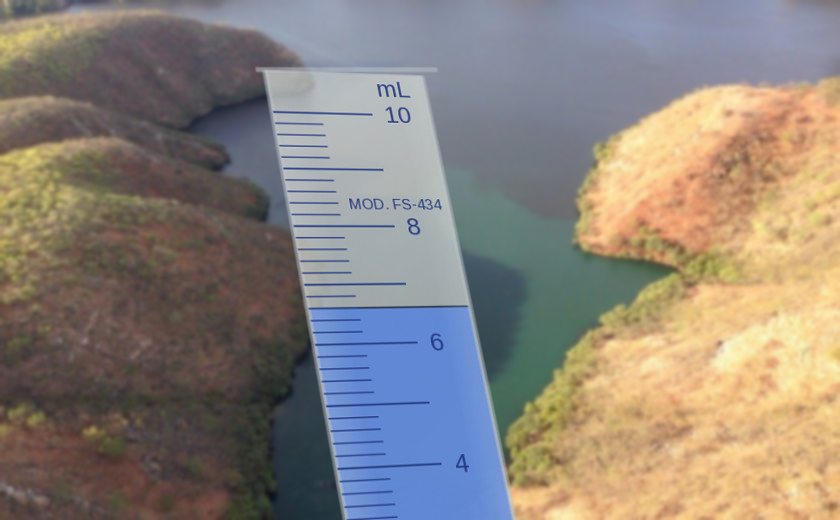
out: 6.6
